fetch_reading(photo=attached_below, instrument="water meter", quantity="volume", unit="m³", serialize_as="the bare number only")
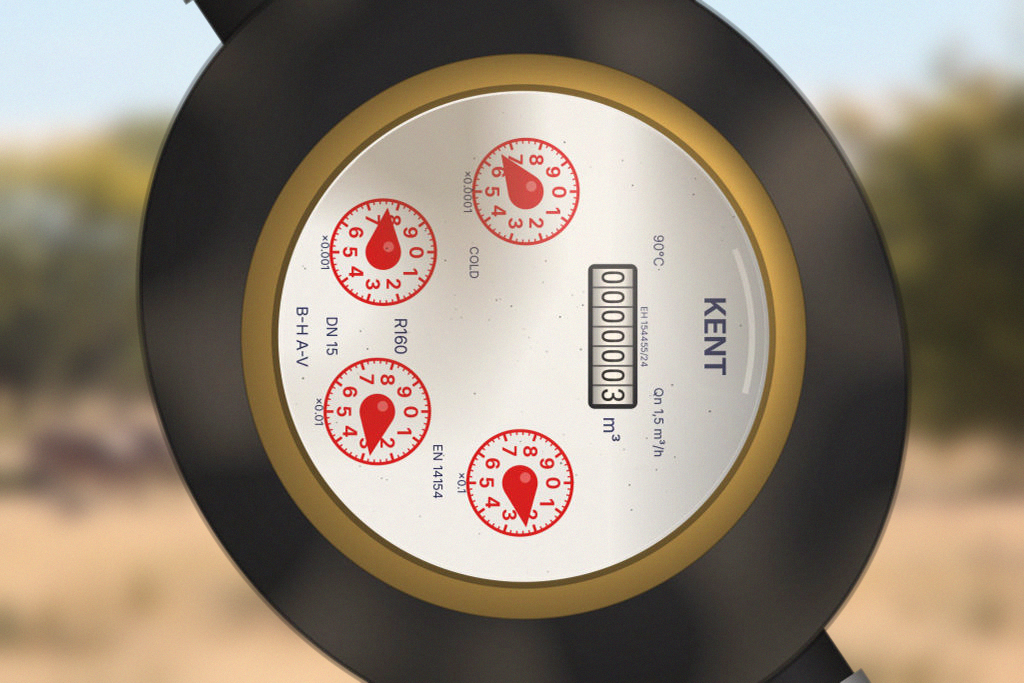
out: 3.2276
